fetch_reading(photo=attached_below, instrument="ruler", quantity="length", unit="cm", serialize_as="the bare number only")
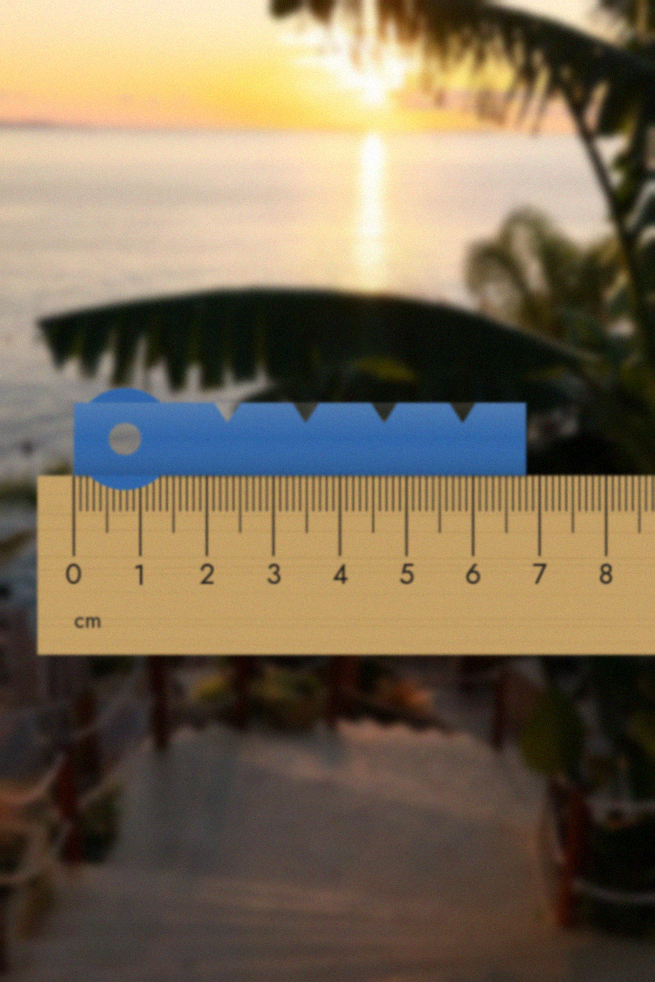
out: 6.8
